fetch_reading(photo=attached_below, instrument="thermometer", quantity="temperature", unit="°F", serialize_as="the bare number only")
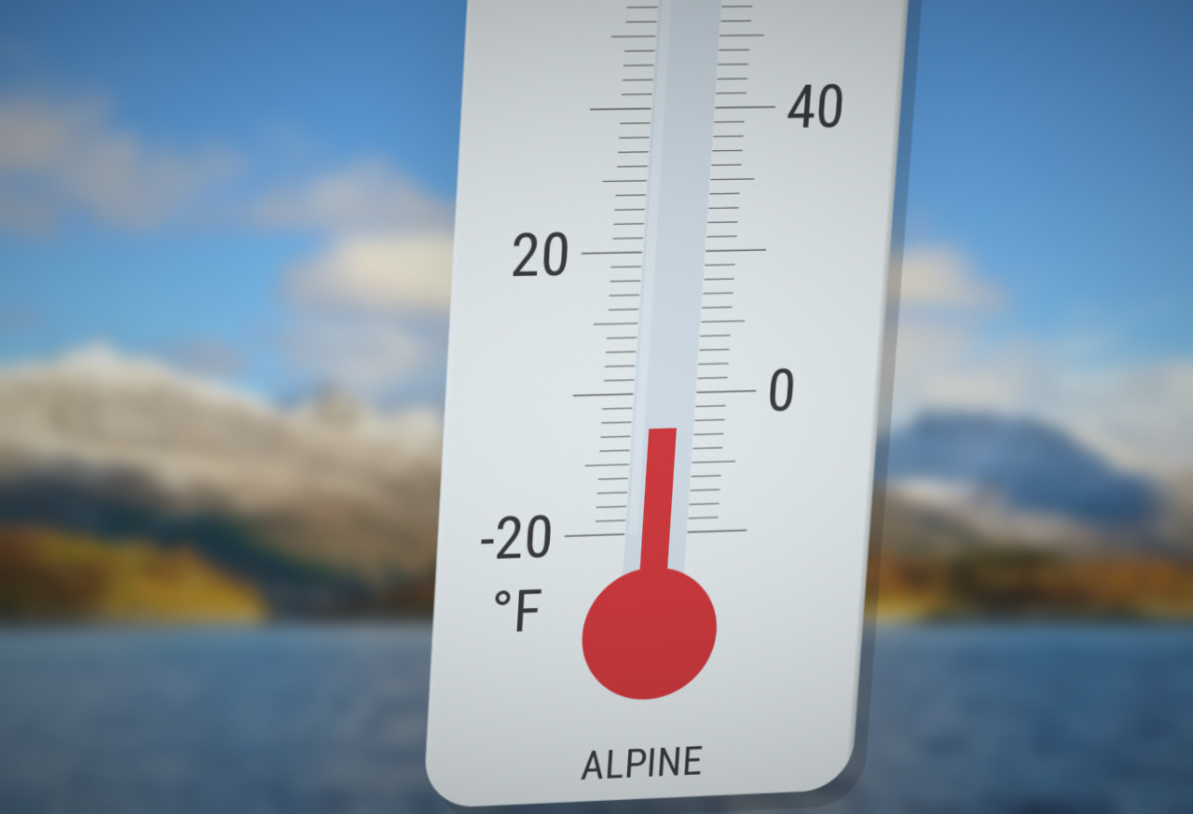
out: -5
